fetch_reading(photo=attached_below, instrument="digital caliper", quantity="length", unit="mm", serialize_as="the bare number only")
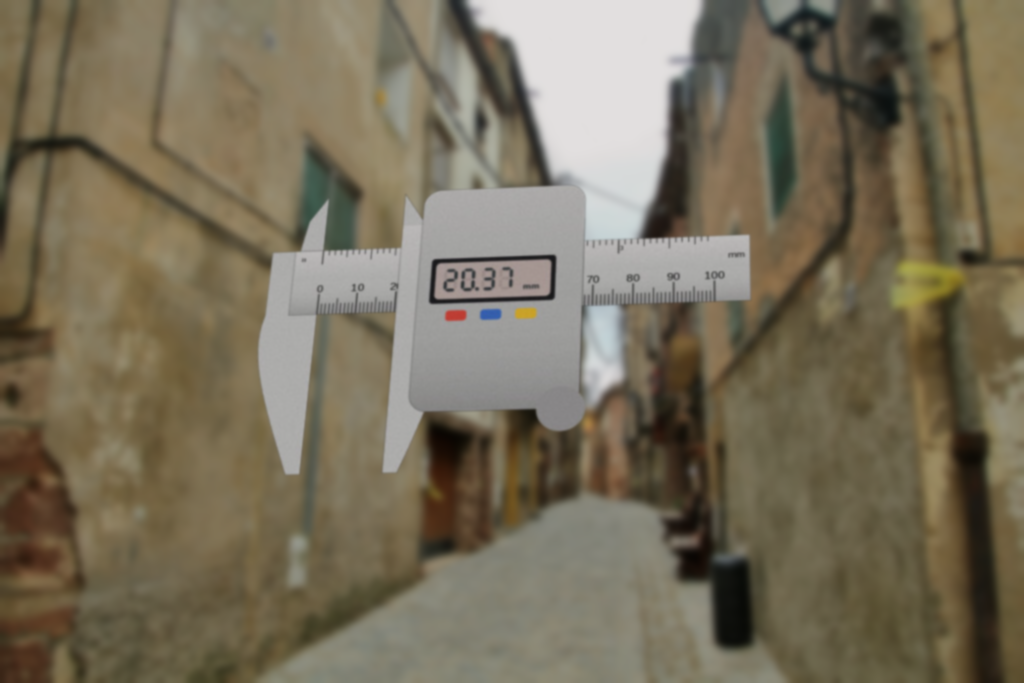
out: 20.37
